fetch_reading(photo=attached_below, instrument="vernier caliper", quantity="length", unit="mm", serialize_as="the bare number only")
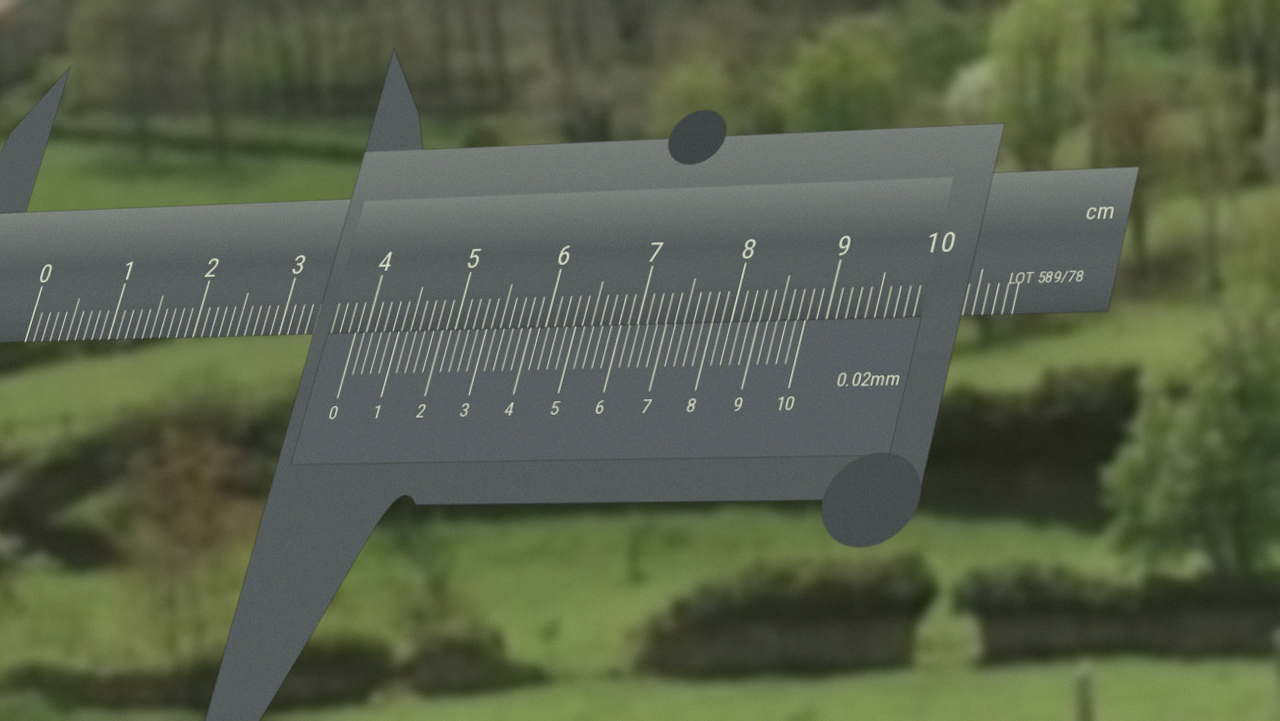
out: 38.8
